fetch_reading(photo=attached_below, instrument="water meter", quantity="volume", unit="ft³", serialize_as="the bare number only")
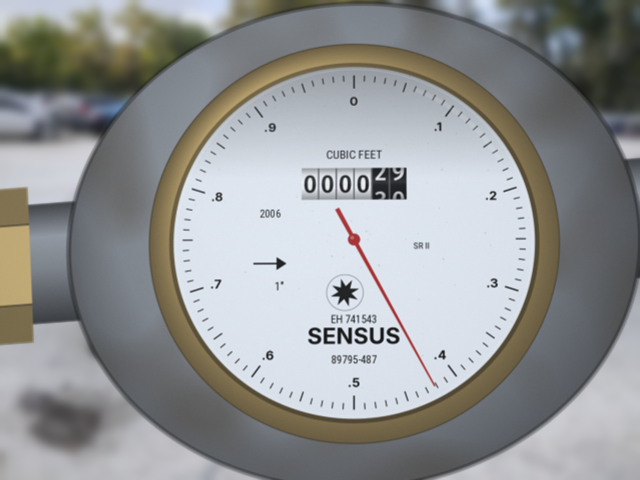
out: 29.42
